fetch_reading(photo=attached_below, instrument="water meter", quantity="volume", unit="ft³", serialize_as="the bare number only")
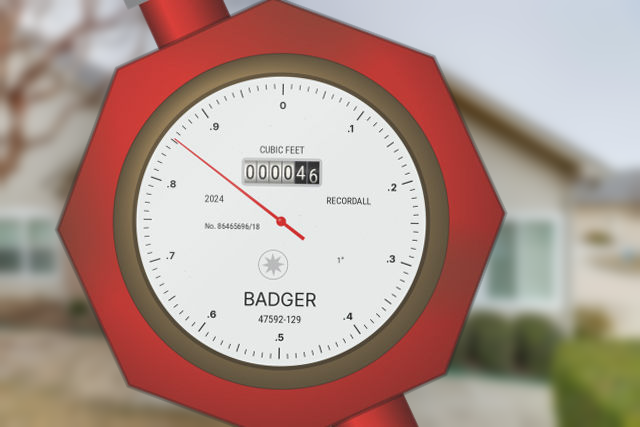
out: 45.85
